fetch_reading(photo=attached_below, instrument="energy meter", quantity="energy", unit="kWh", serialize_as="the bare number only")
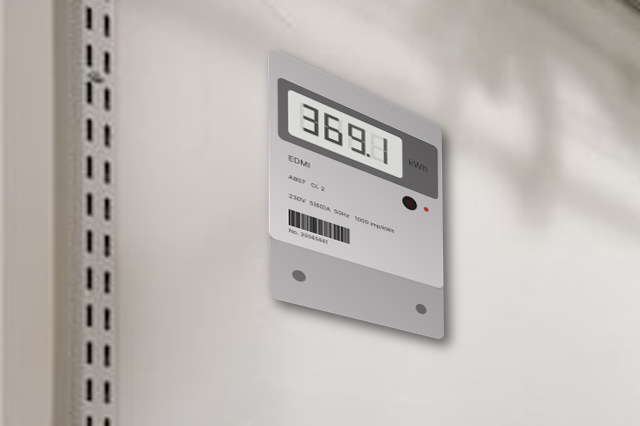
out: 369.1
